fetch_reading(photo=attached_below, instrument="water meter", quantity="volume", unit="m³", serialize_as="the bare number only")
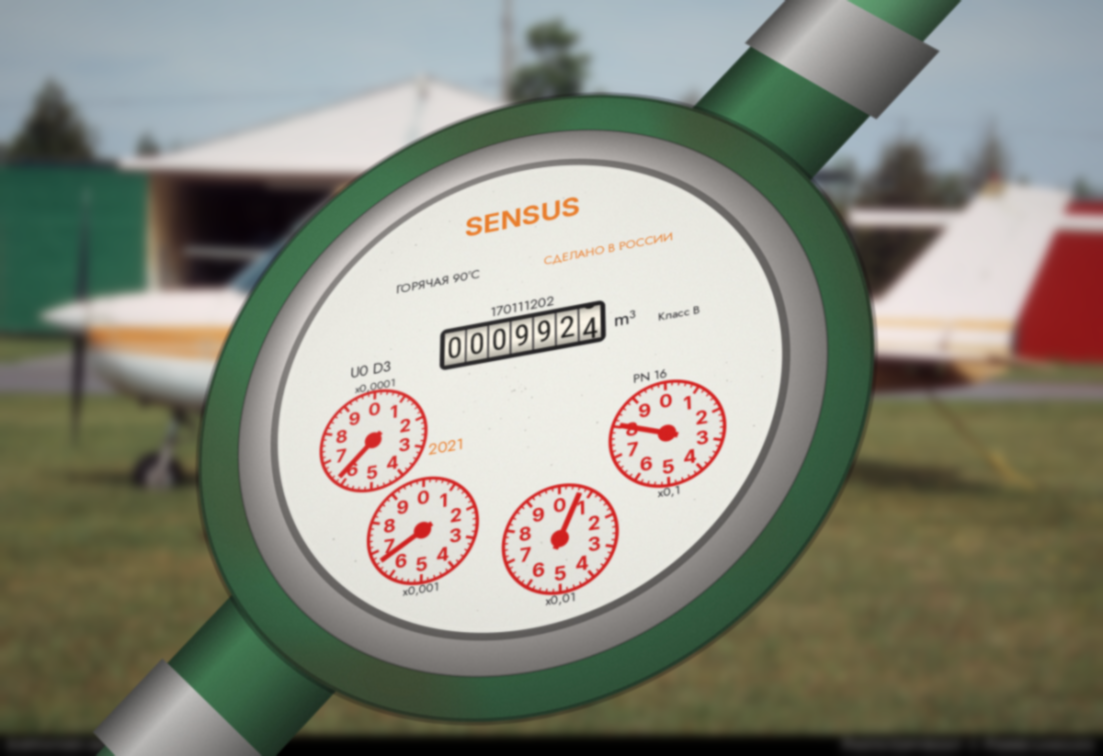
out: 9923.8066
